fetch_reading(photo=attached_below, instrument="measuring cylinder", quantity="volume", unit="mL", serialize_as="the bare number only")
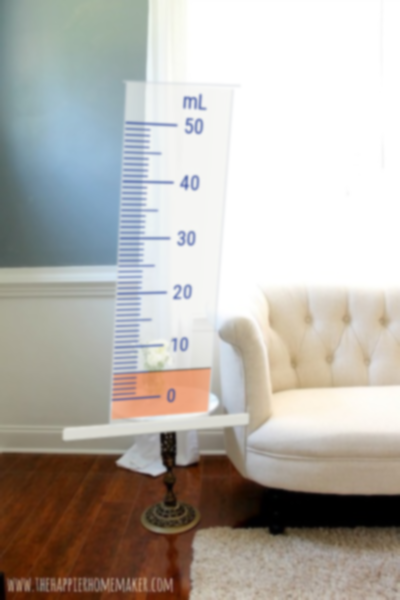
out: 5
